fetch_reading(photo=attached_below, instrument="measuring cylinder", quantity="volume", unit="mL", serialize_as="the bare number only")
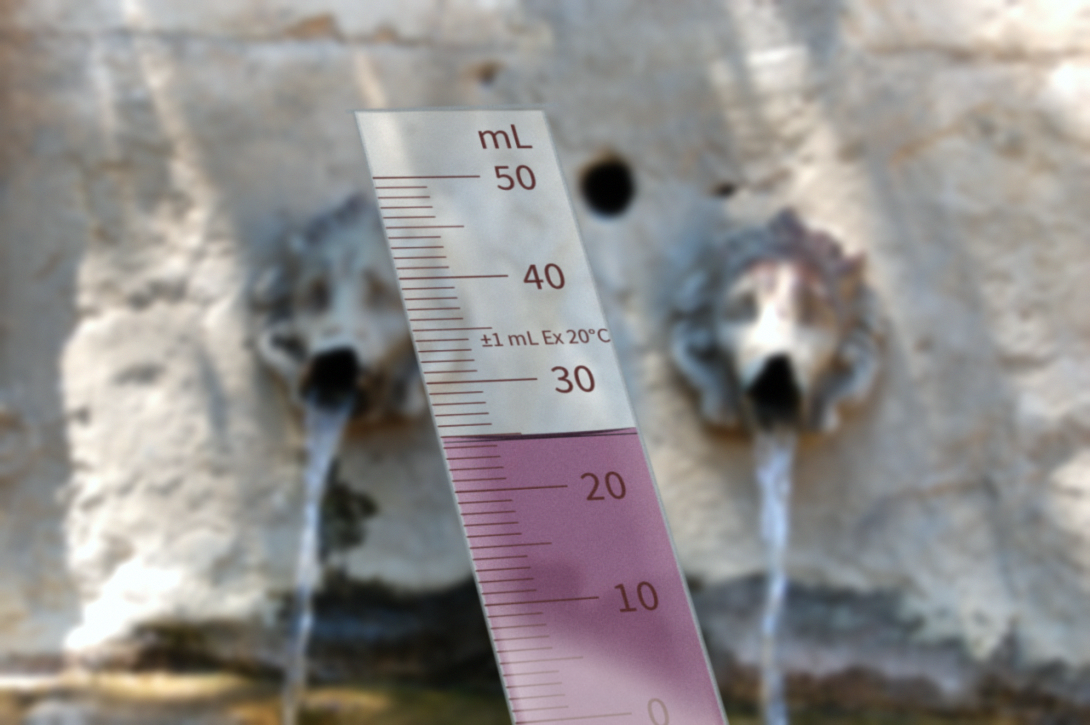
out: 24.5
